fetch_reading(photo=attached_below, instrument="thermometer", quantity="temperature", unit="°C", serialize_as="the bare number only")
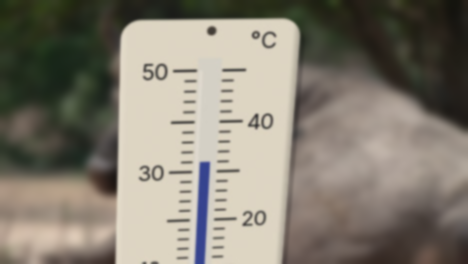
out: 32
